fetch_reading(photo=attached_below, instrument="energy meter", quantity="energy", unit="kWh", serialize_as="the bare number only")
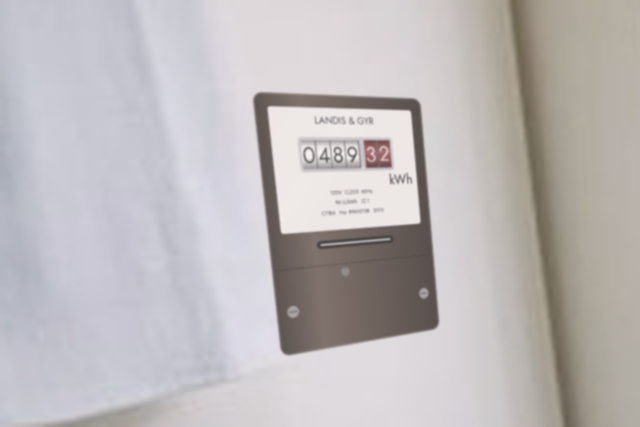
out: 489.32
